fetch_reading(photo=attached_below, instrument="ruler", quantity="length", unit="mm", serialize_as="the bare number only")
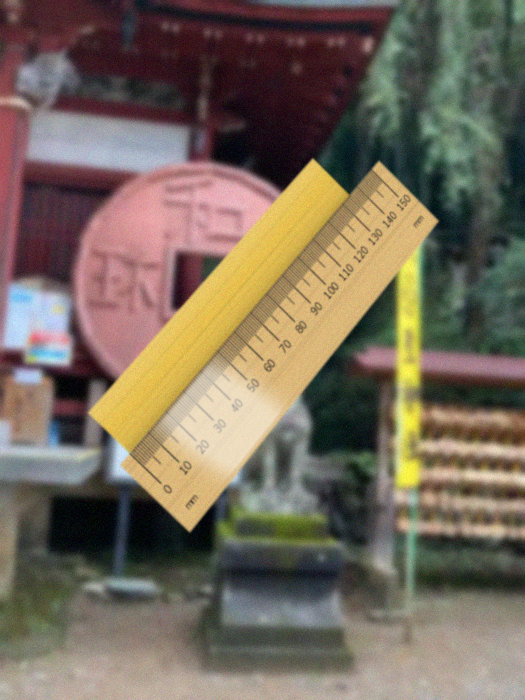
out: 135
